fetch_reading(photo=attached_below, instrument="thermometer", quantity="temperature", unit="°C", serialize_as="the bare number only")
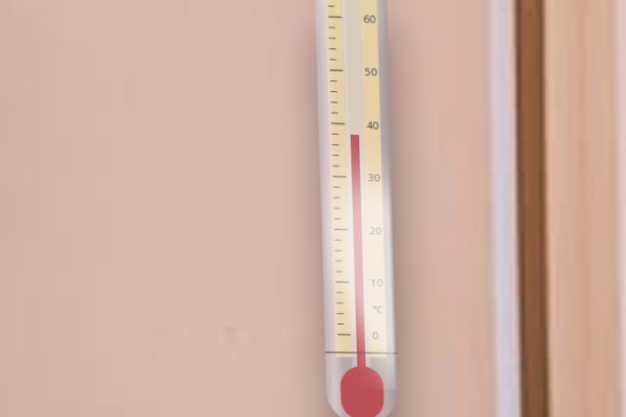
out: 38
